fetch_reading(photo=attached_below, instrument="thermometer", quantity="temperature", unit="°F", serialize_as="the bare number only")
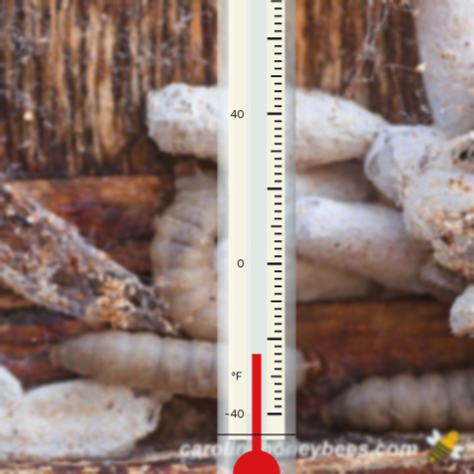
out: -24
